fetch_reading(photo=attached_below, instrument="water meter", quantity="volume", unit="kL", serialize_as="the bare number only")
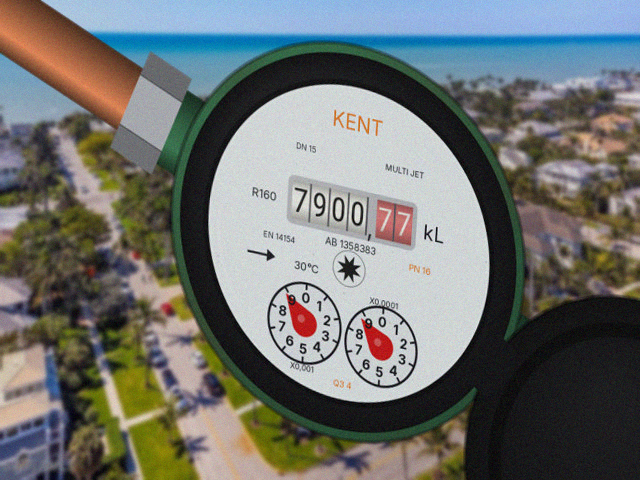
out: 7900.7788
